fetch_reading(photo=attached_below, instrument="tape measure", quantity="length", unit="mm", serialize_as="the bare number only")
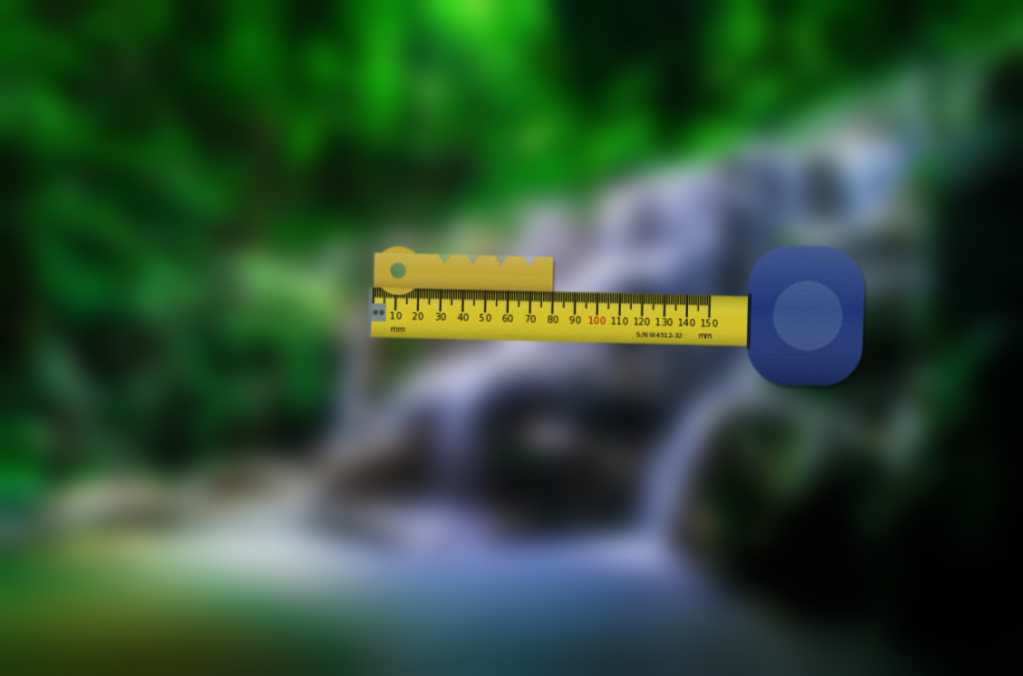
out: 80
